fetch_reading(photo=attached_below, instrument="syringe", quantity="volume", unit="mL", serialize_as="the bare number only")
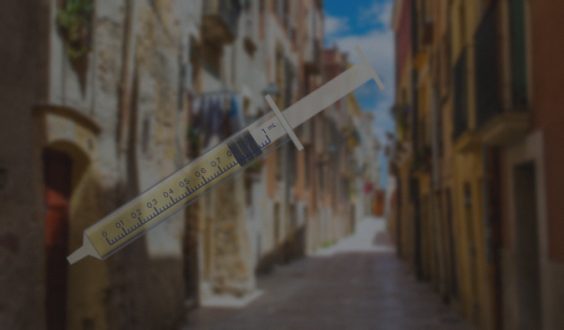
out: 0.8
